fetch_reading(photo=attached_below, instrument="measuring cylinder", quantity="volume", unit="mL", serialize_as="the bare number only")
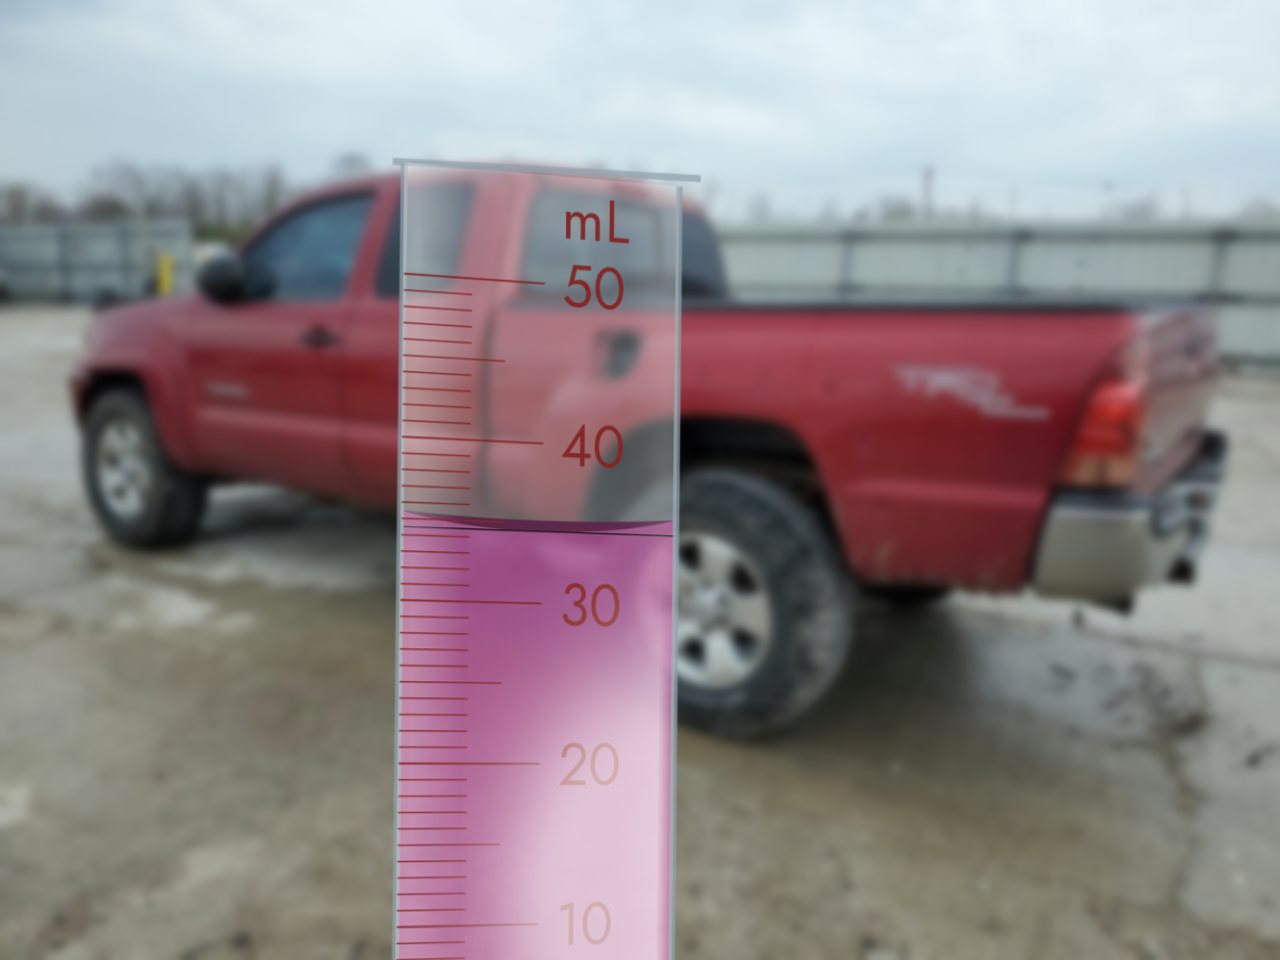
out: 34.5
